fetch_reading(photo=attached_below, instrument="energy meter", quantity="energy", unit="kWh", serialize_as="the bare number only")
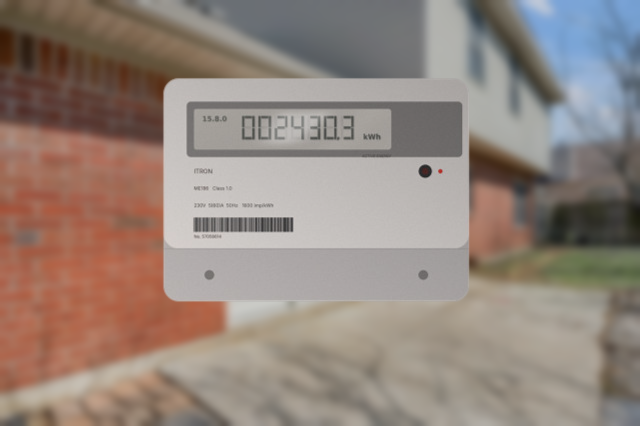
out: 2430.3
